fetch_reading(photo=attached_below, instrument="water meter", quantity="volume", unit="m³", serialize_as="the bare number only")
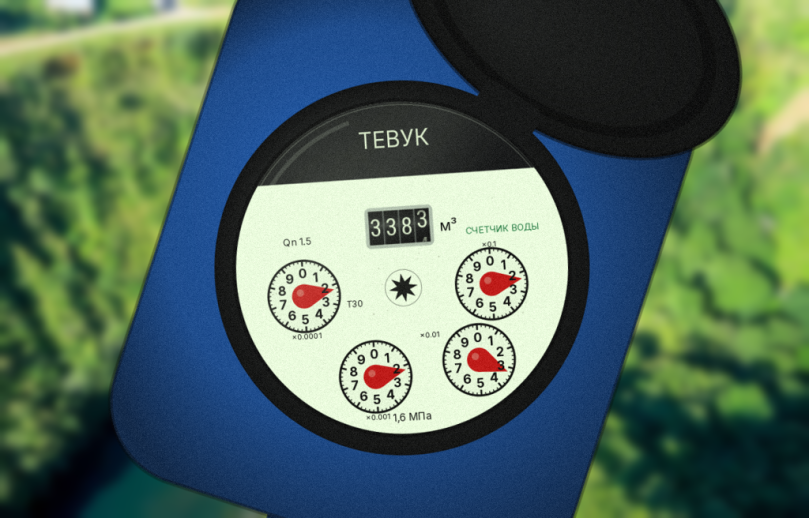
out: 3383.2322
